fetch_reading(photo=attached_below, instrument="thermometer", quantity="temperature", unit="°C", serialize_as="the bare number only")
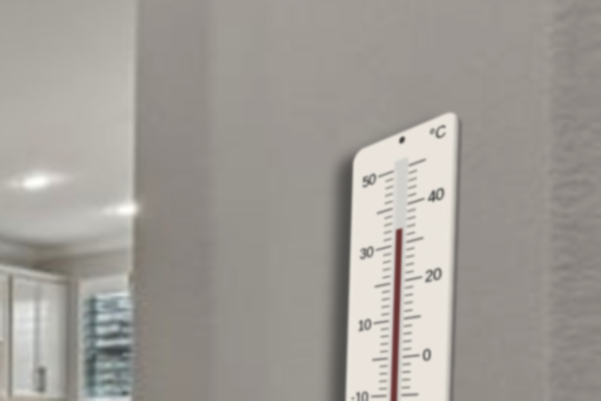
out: 34
